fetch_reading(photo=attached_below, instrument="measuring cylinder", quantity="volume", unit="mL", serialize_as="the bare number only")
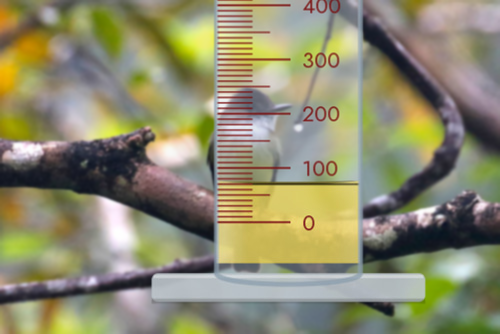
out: 70
